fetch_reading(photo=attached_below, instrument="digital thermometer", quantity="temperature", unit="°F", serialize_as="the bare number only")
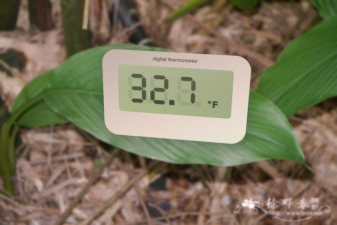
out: 32.7
